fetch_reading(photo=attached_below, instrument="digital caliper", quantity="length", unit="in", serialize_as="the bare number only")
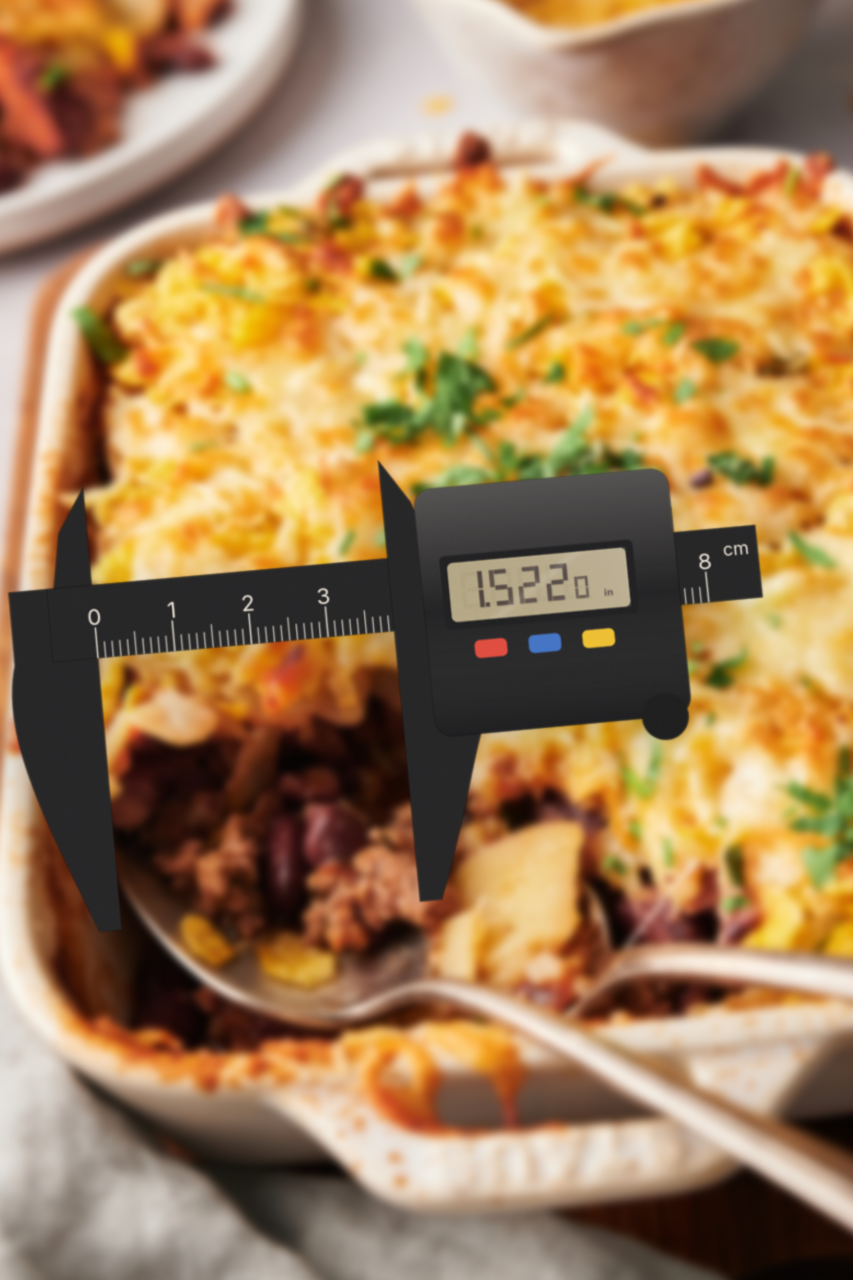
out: 1.5220
